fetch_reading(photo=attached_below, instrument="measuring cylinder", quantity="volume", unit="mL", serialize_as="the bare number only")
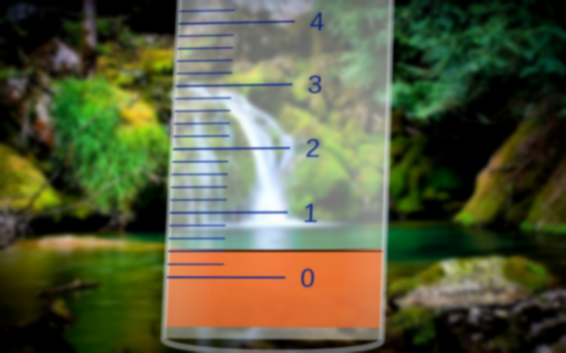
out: 0.4
